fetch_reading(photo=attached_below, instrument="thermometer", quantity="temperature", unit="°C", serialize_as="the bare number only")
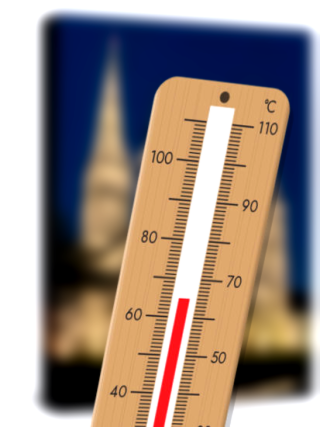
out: 65
